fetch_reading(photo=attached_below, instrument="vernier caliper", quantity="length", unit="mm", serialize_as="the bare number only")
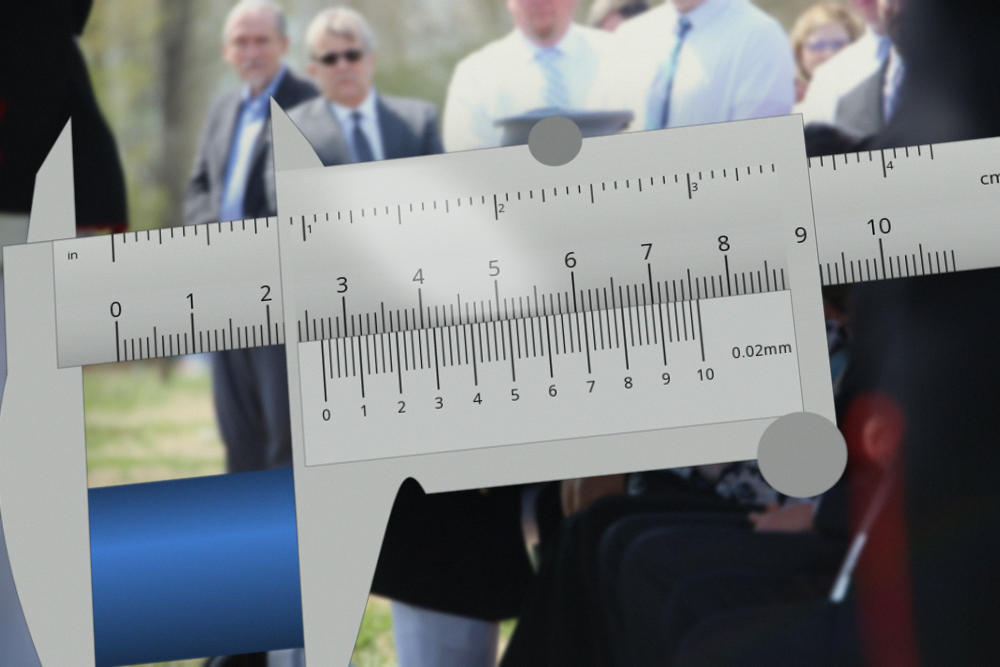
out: 26.8
